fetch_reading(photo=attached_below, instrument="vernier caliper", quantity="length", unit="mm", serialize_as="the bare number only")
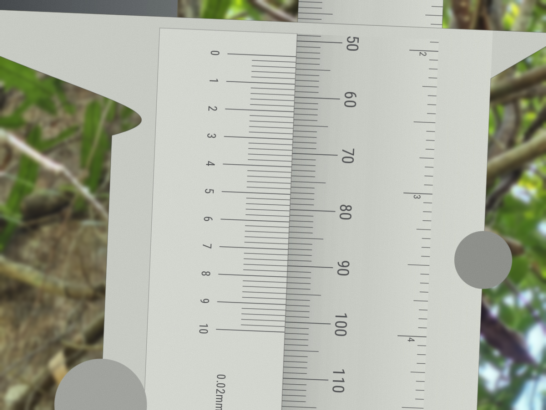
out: 52.8
